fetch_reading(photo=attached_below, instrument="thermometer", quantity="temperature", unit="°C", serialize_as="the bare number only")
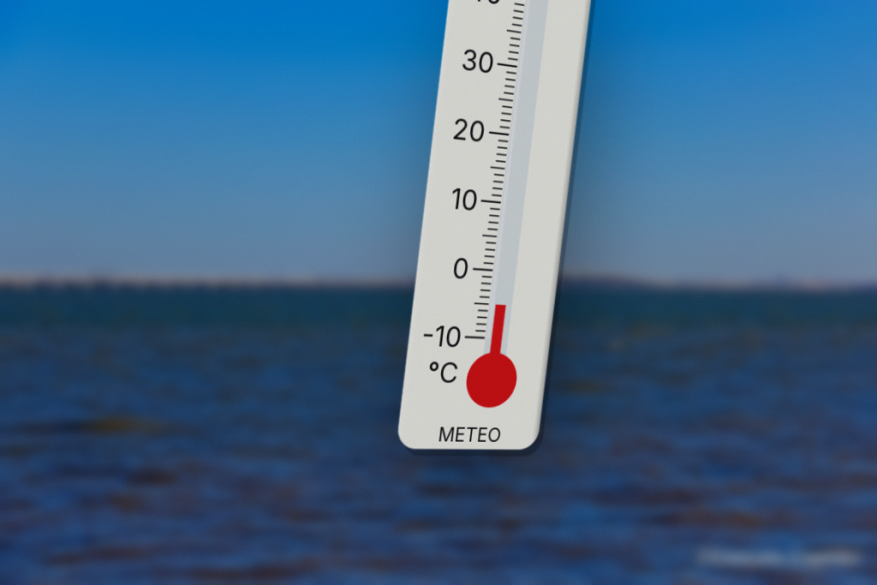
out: -5
